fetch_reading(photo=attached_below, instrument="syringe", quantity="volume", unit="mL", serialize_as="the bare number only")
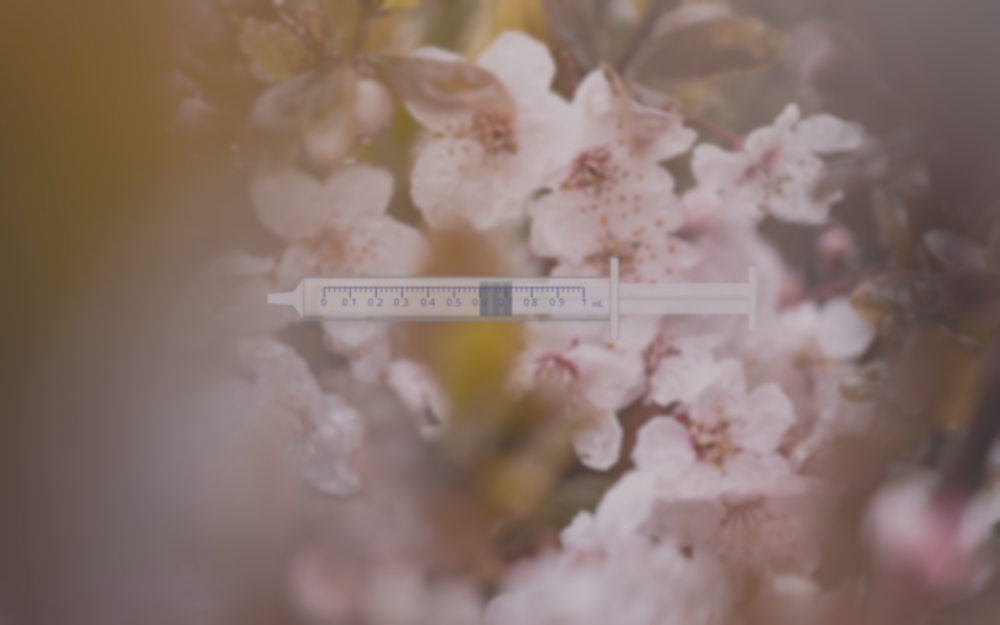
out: 0.6
